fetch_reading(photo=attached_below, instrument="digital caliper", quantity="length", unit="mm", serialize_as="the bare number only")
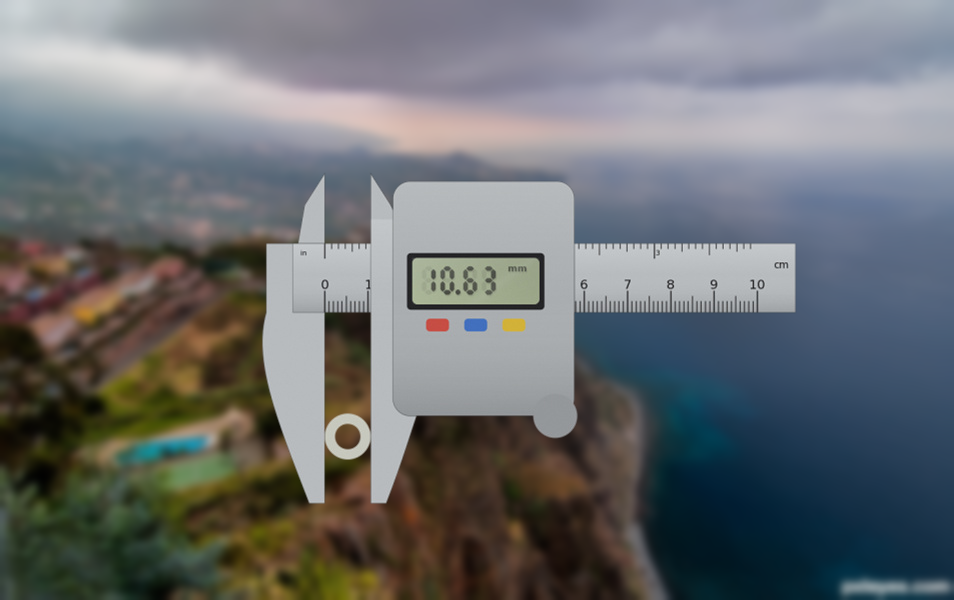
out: 10.63
